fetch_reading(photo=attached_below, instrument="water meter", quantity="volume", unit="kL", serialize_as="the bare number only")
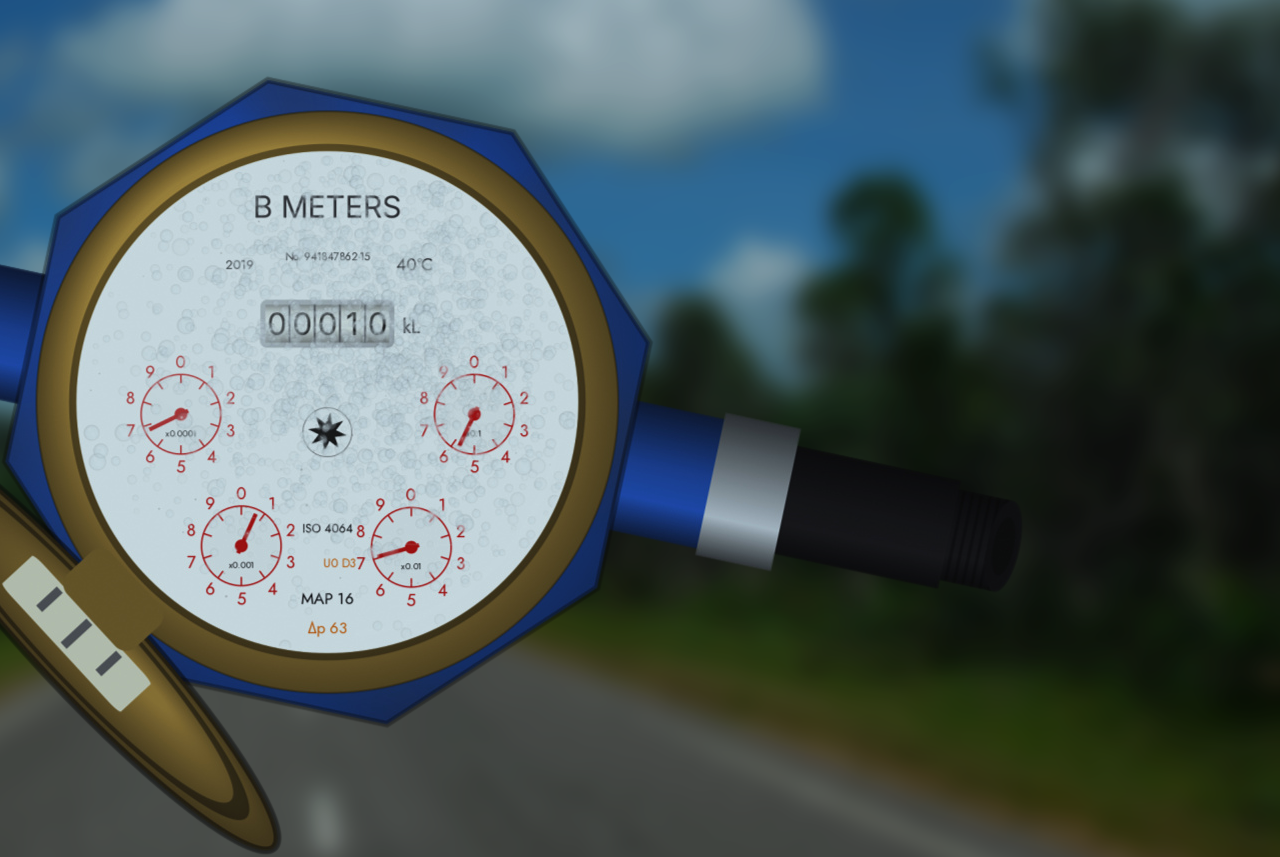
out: 10.5706
